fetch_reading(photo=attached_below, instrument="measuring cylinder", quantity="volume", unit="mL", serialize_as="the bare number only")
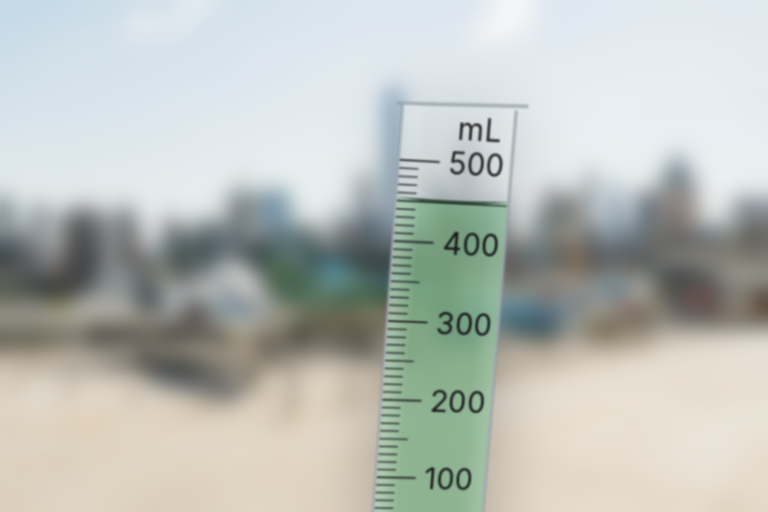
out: 450
